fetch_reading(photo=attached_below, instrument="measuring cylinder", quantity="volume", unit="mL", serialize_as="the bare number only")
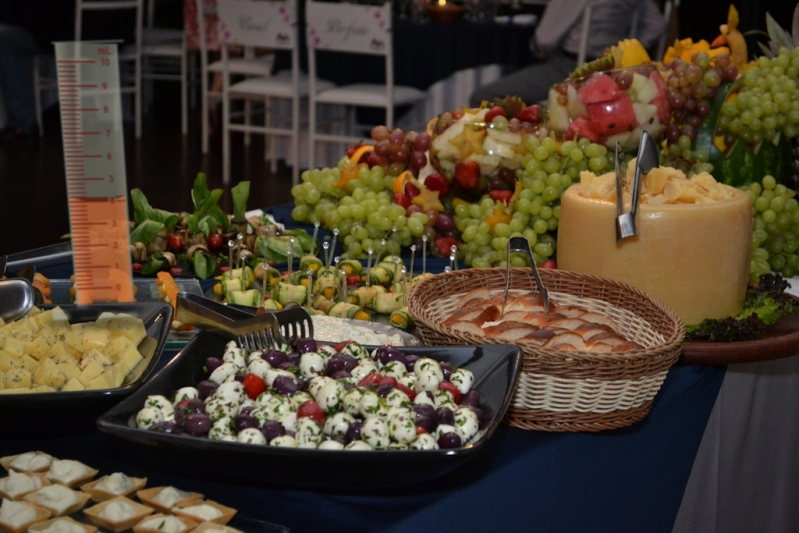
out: 4
